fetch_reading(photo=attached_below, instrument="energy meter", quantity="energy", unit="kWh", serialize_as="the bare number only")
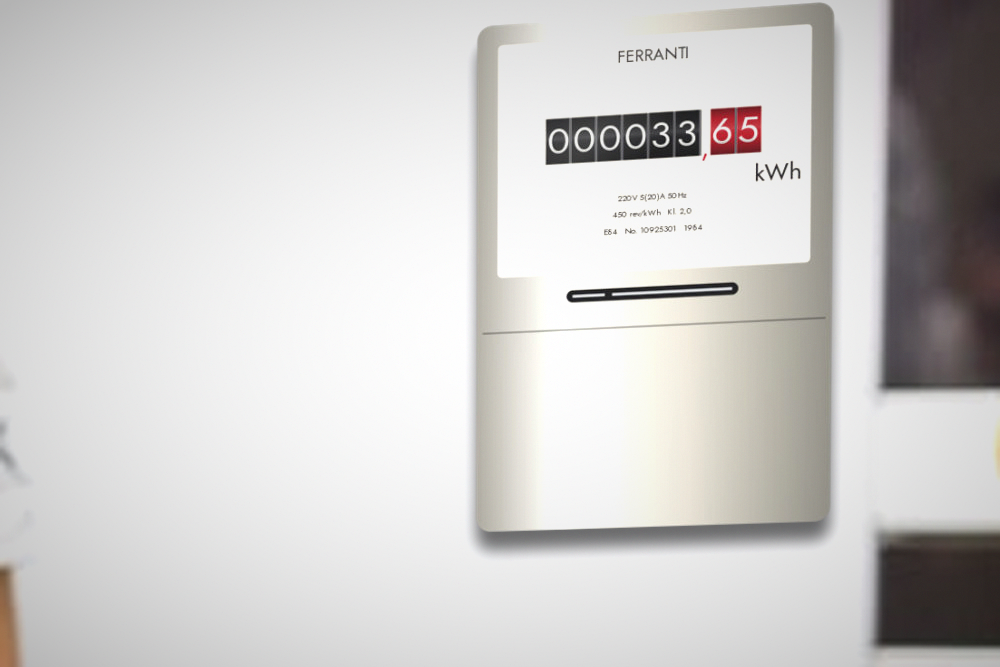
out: 33.65
